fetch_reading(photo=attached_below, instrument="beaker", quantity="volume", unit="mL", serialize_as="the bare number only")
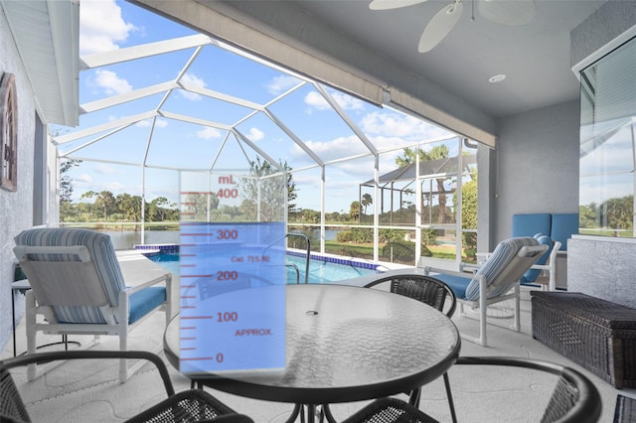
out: 325
